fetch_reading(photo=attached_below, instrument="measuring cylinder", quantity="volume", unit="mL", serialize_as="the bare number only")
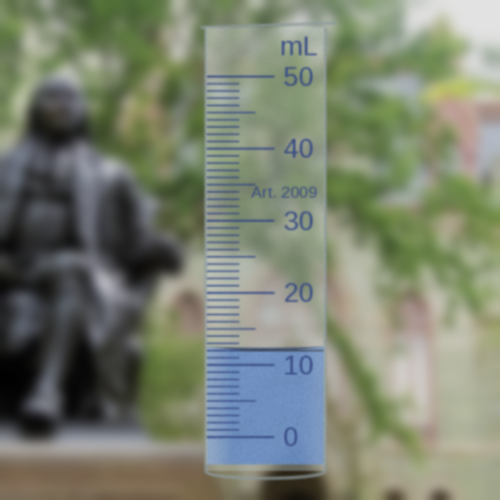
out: 12
